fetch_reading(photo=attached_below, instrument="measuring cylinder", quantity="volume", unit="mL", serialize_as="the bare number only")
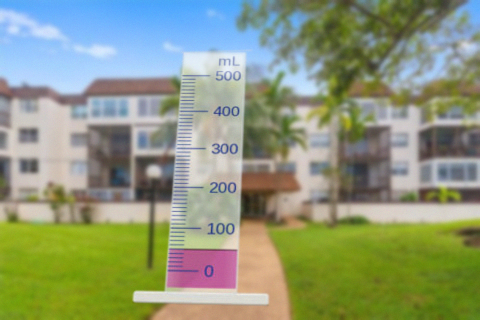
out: 50
